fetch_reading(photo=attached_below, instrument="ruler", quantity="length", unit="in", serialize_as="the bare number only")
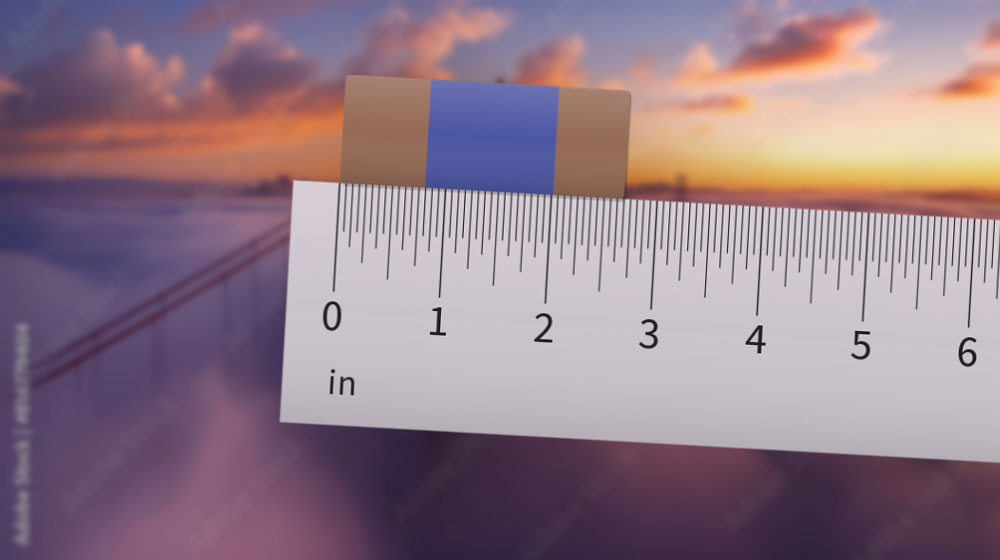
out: 2.6875
